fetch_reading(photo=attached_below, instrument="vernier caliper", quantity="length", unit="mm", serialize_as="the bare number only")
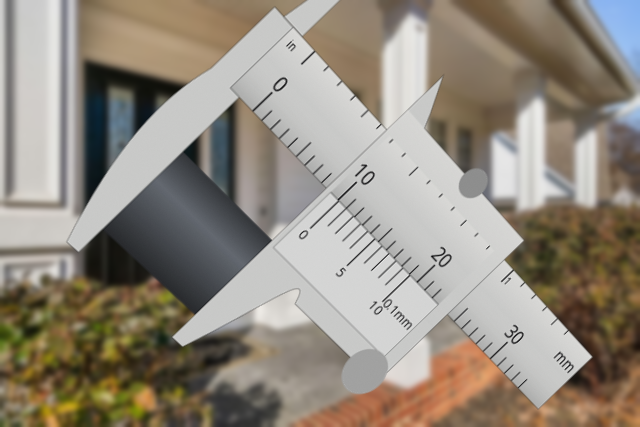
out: 10.1
